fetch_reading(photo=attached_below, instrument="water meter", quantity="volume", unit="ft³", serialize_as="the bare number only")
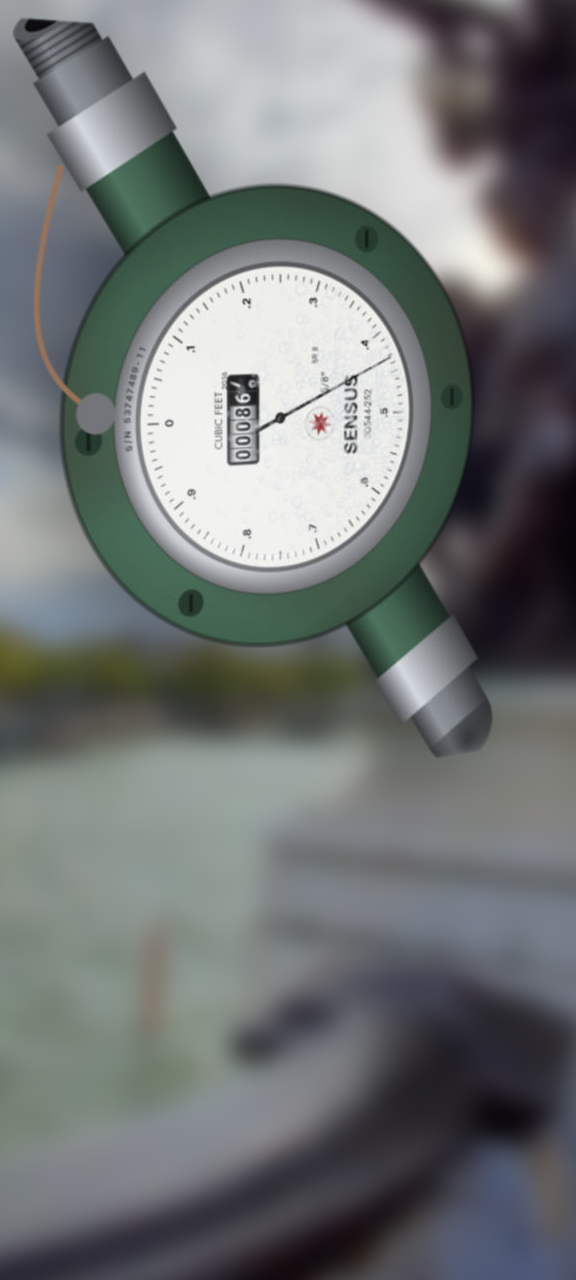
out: 867.43
